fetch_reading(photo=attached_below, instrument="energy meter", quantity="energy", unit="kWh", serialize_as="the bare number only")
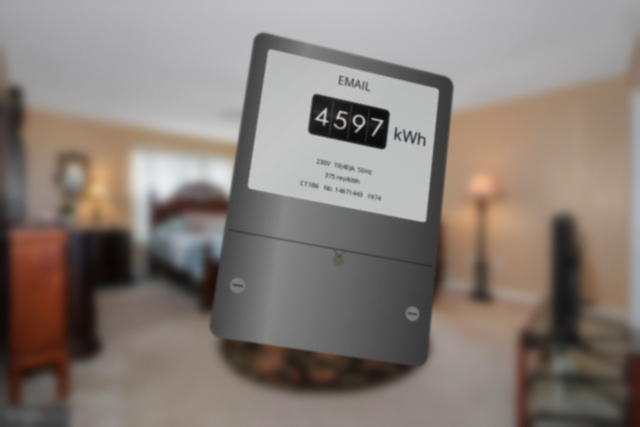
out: 4597
